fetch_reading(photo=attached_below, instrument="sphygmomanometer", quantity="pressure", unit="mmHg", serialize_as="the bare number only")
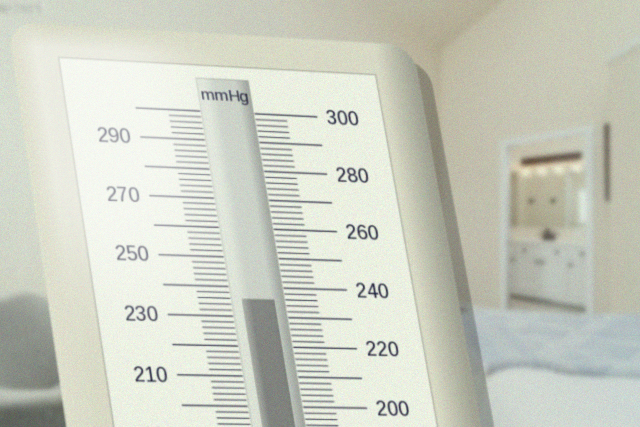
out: 236
